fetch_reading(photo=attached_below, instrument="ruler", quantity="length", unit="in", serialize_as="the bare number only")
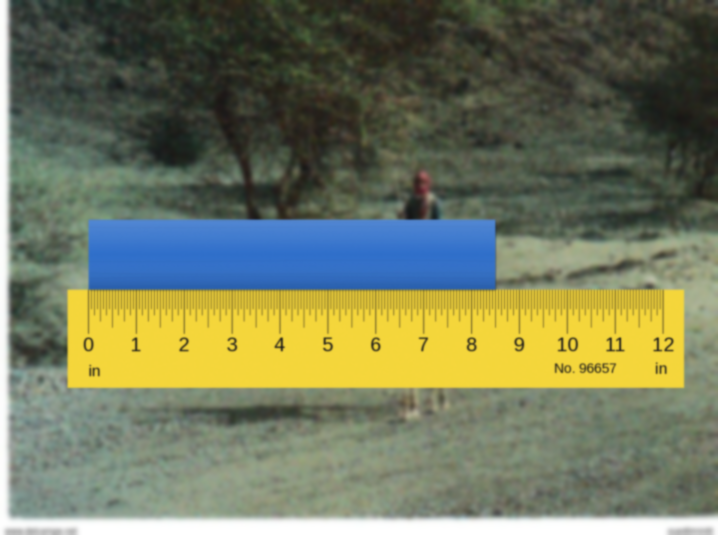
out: 8.5
